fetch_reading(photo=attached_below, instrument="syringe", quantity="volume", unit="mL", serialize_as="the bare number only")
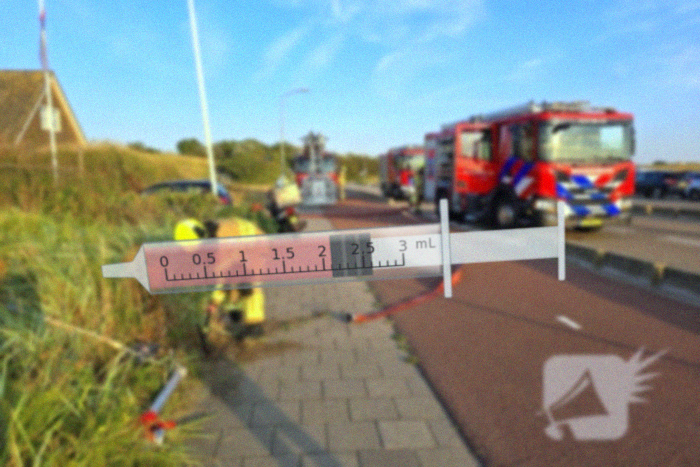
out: 2.1
